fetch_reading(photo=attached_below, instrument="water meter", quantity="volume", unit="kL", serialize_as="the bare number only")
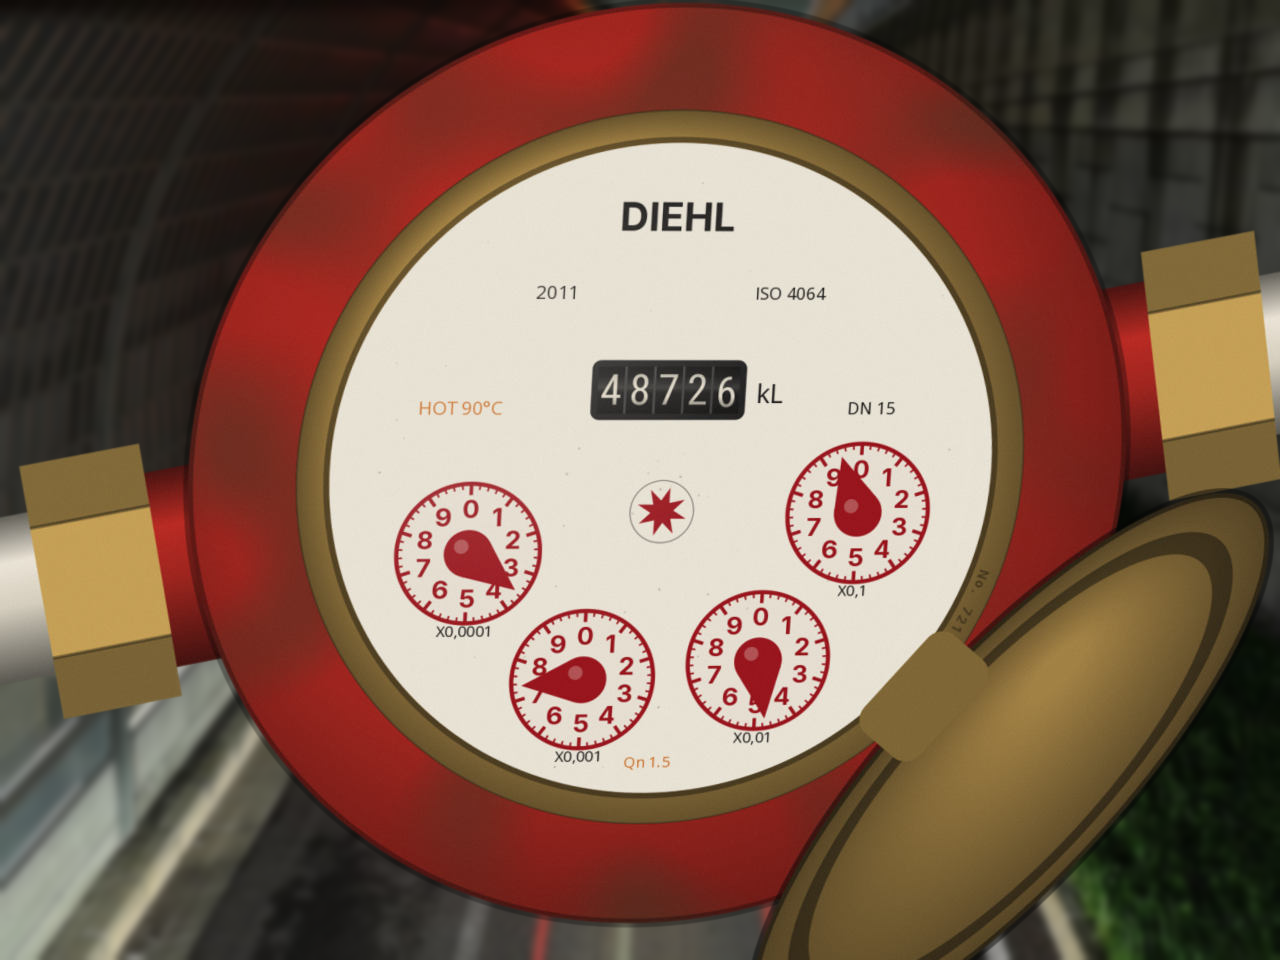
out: 48725.9473
